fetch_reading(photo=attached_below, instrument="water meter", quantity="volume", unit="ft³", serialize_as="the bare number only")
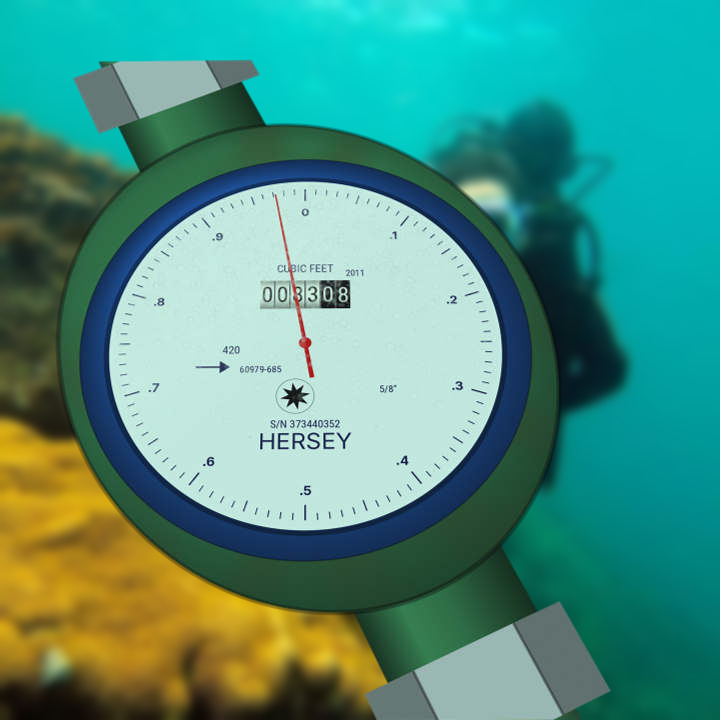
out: 8307.97
